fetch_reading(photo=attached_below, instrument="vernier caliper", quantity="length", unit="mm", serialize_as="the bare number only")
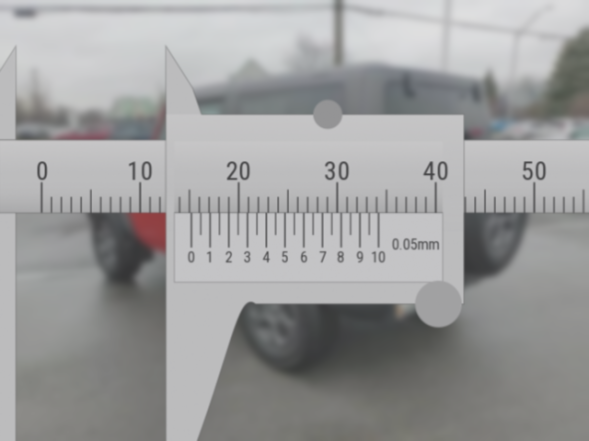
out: 15.2
